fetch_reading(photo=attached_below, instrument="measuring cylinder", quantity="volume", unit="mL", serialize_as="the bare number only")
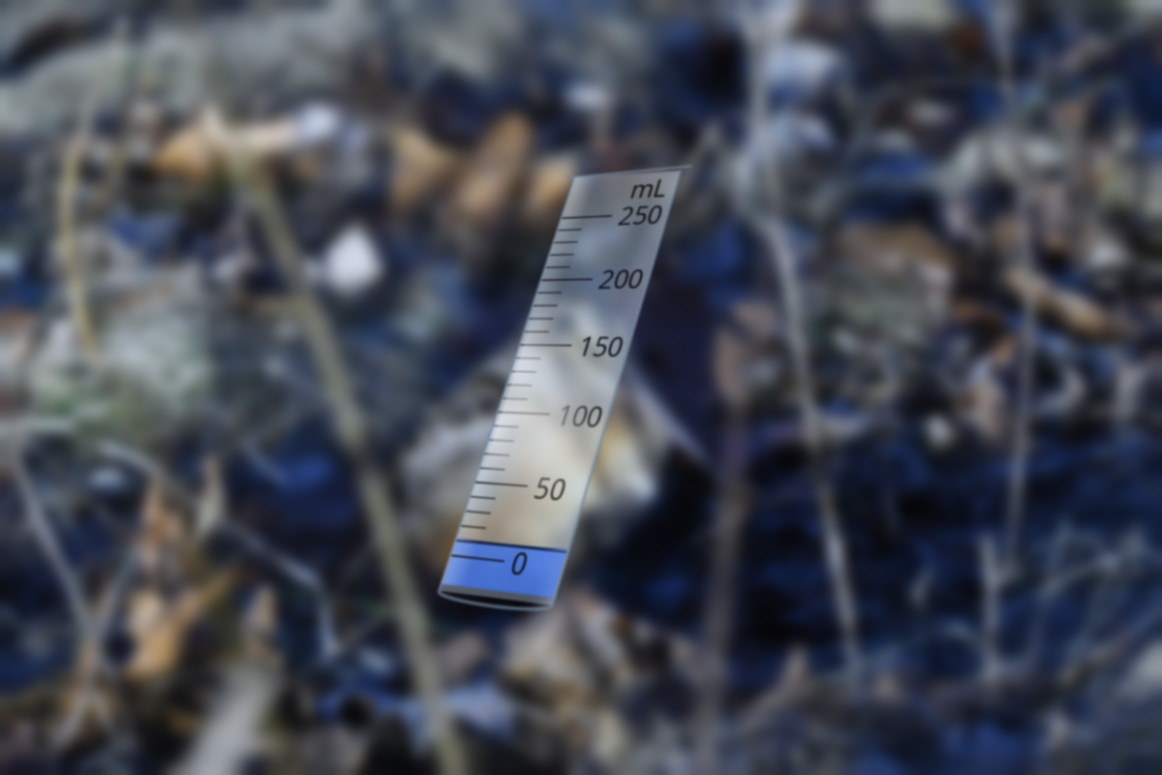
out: 10
